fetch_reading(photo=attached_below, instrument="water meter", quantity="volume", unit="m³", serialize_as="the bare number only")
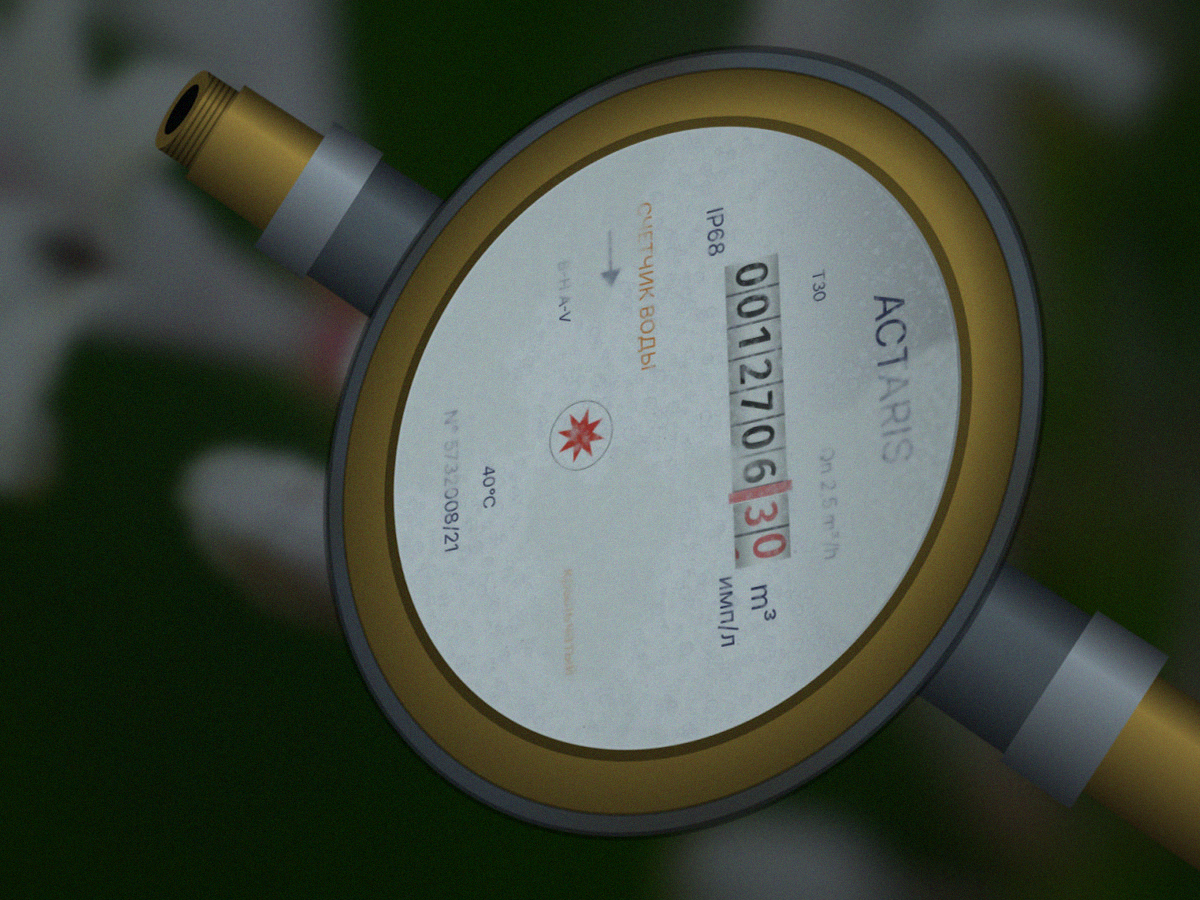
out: 12706.30
